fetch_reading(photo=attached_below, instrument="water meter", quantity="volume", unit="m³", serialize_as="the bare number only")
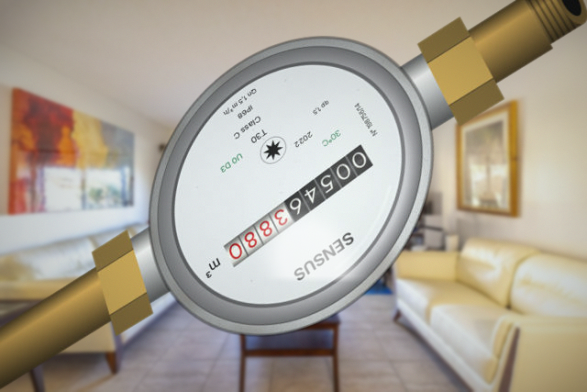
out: 546.3880
